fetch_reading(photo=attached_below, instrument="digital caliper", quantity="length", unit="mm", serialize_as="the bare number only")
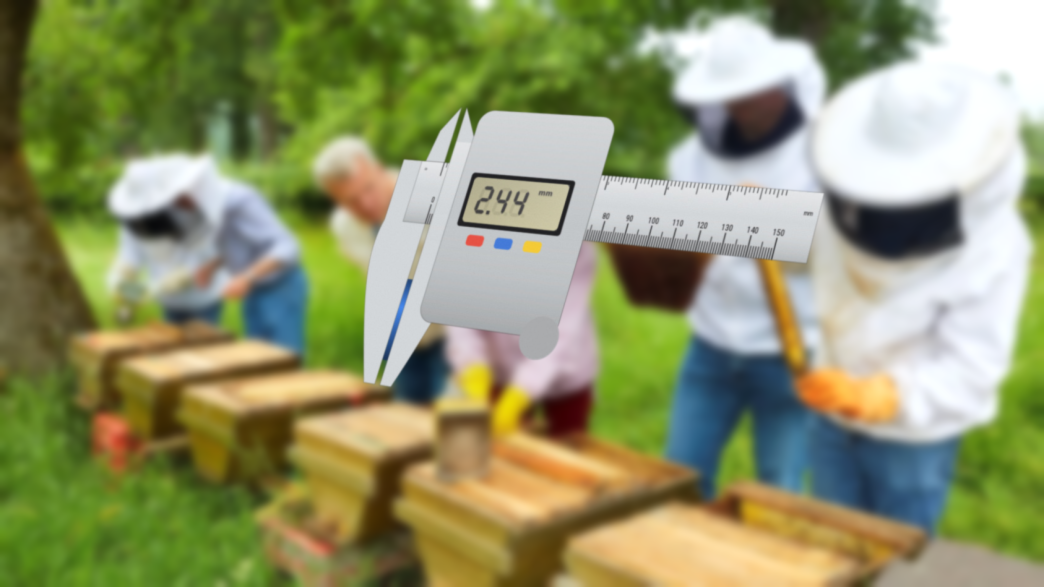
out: 2.44
